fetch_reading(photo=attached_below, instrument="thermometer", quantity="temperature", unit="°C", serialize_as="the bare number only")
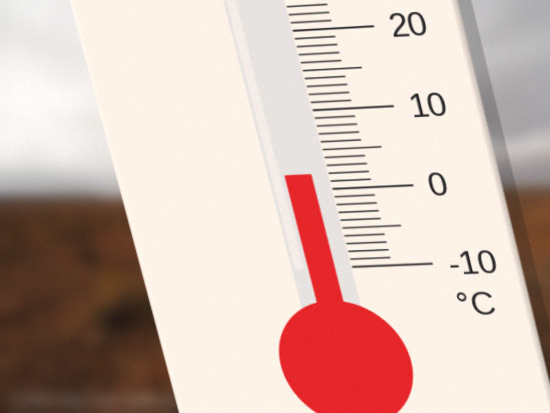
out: 2
